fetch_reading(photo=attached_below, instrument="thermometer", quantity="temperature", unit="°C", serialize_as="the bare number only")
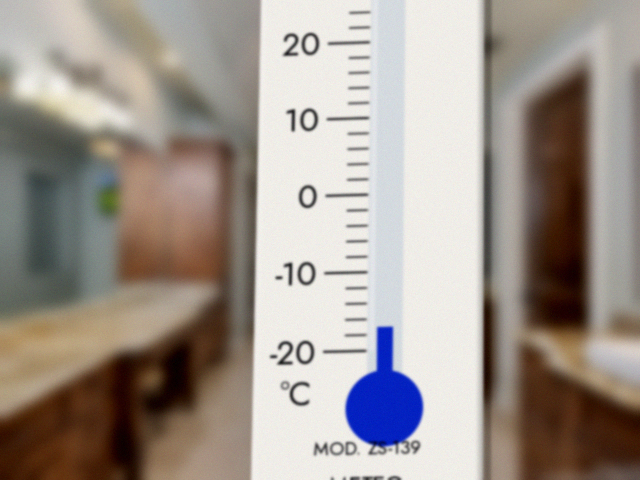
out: -17
